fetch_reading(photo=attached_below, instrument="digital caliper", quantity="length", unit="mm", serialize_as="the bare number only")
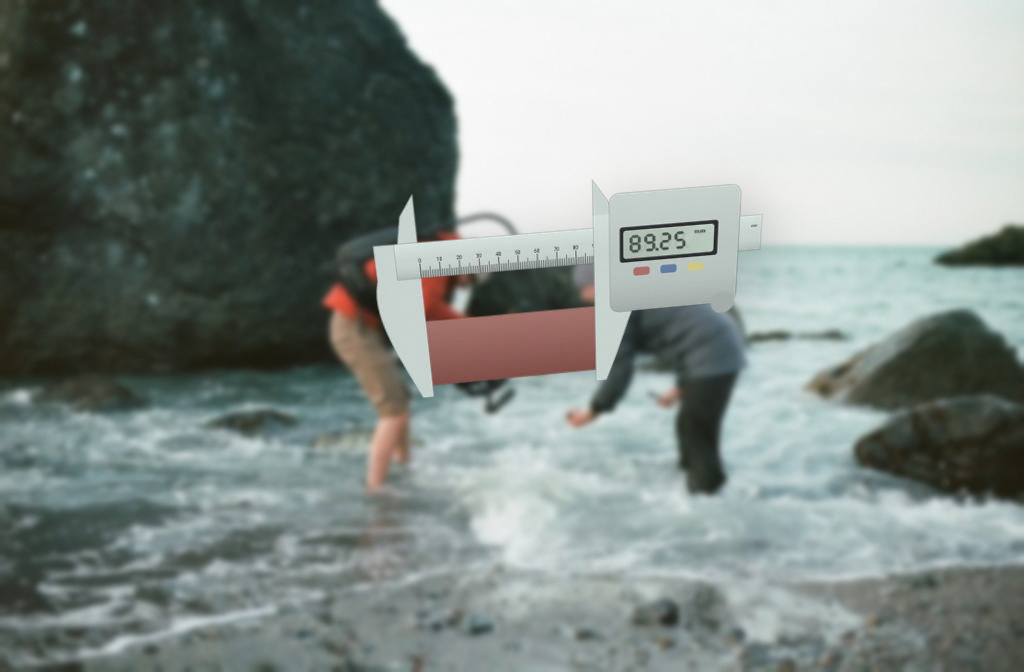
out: 89.25
